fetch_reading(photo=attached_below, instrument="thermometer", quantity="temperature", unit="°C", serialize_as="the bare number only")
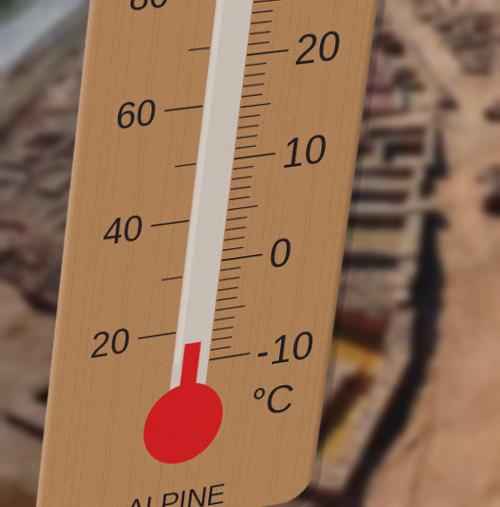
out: -8
